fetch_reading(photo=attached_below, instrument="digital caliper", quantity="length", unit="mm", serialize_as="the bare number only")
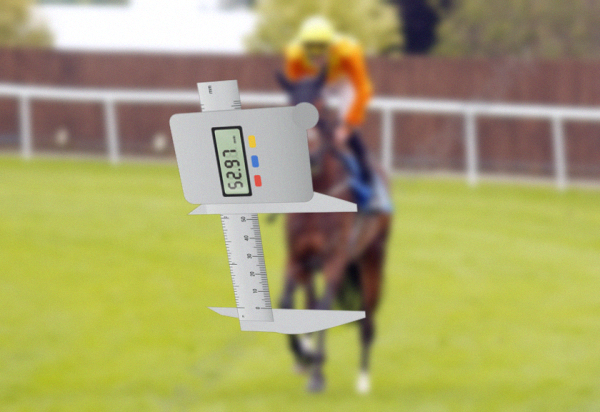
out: 52.97
